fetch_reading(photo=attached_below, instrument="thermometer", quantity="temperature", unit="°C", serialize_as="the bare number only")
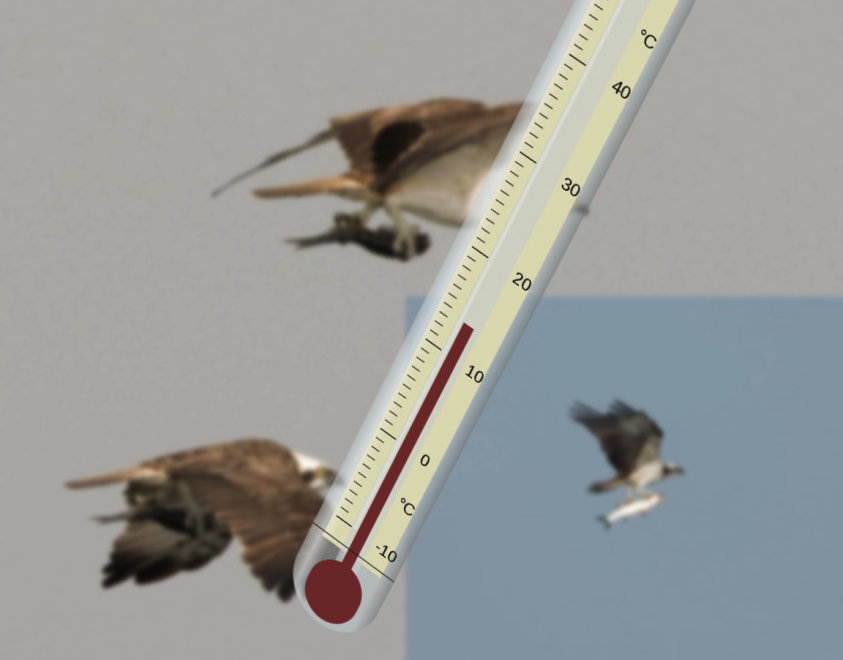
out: 13.5
